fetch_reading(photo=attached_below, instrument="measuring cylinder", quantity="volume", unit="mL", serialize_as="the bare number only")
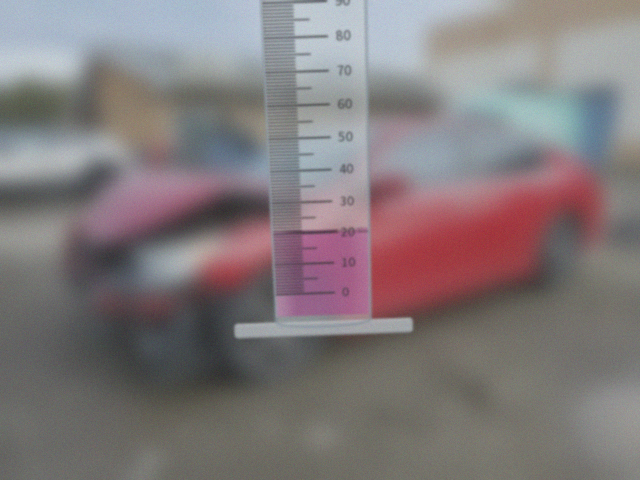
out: 20
